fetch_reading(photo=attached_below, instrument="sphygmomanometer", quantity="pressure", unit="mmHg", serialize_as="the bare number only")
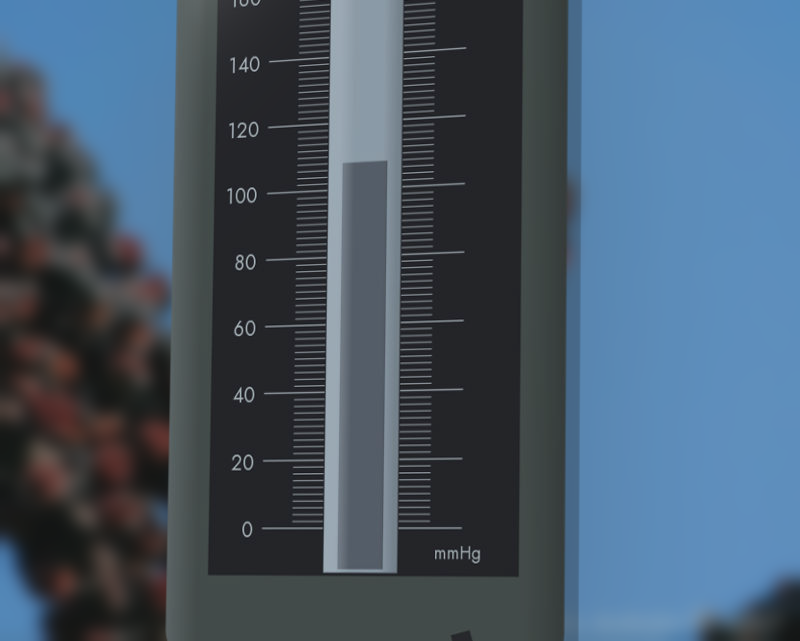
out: 108
